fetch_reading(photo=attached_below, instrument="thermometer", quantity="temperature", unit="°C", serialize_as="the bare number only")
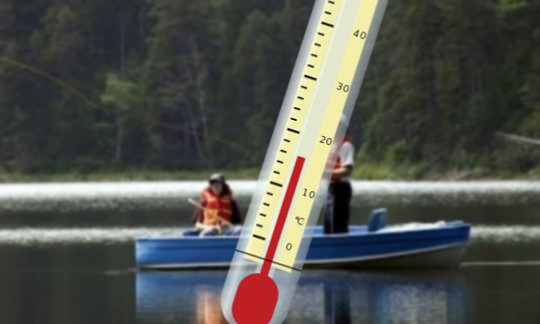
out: 16
